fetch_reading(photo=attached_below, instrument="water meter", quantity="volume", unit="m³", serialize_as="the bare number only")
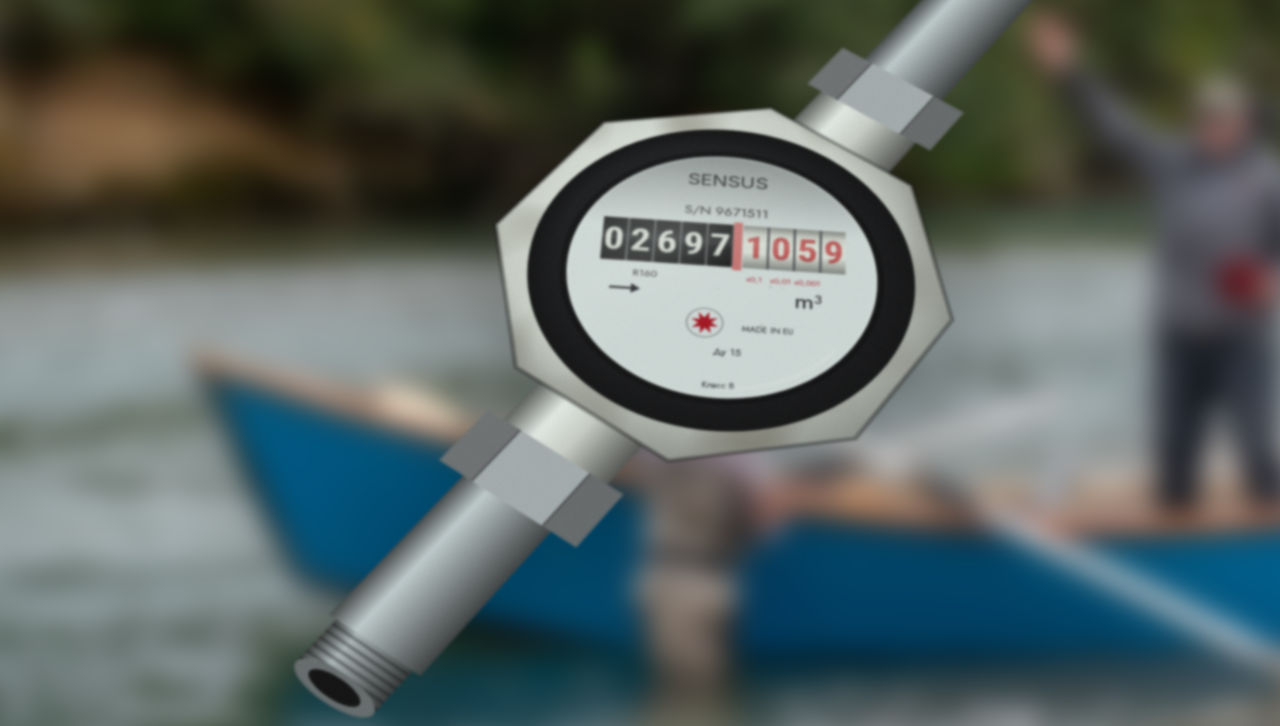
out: 2697.1059
